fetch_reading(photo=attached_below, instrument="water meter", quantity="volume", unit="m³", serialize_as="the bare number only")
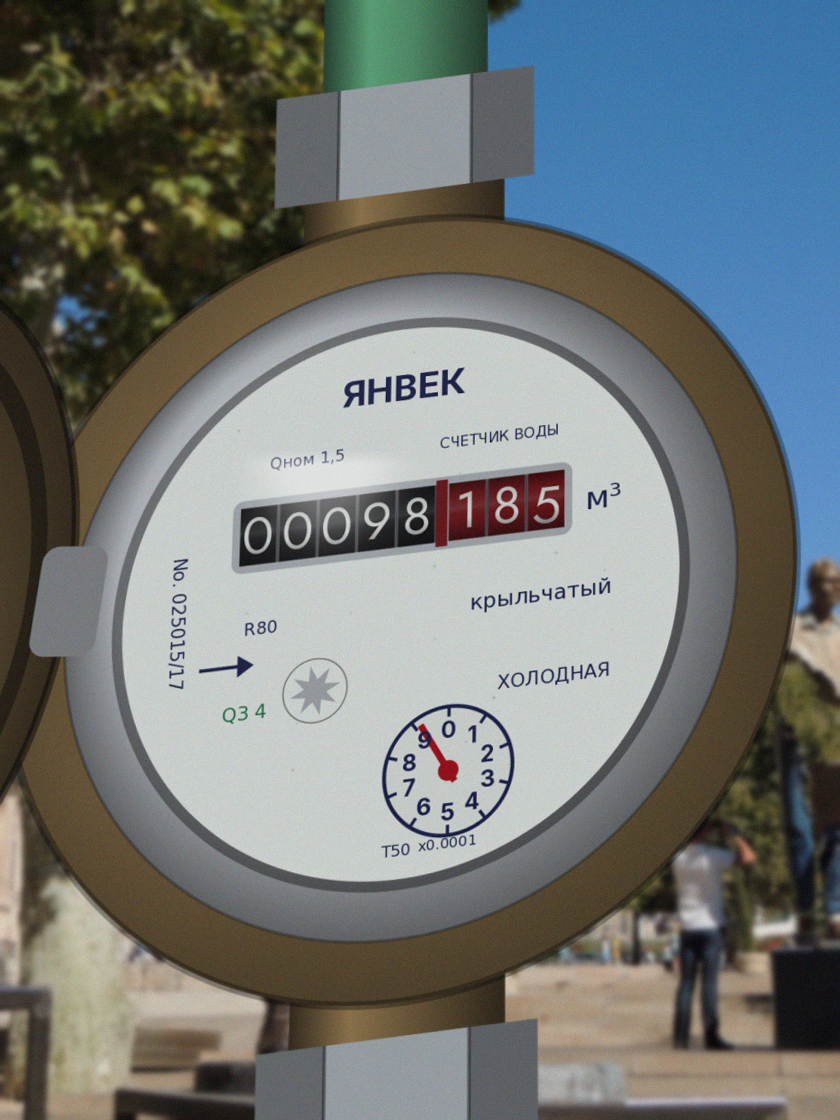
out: 98.1849
